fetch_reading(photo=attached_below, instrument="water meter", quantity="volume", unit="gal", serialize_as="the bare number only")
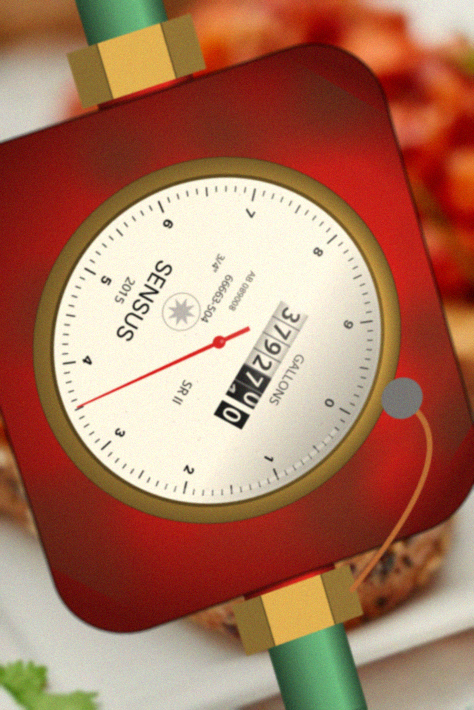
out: 3792703.5
